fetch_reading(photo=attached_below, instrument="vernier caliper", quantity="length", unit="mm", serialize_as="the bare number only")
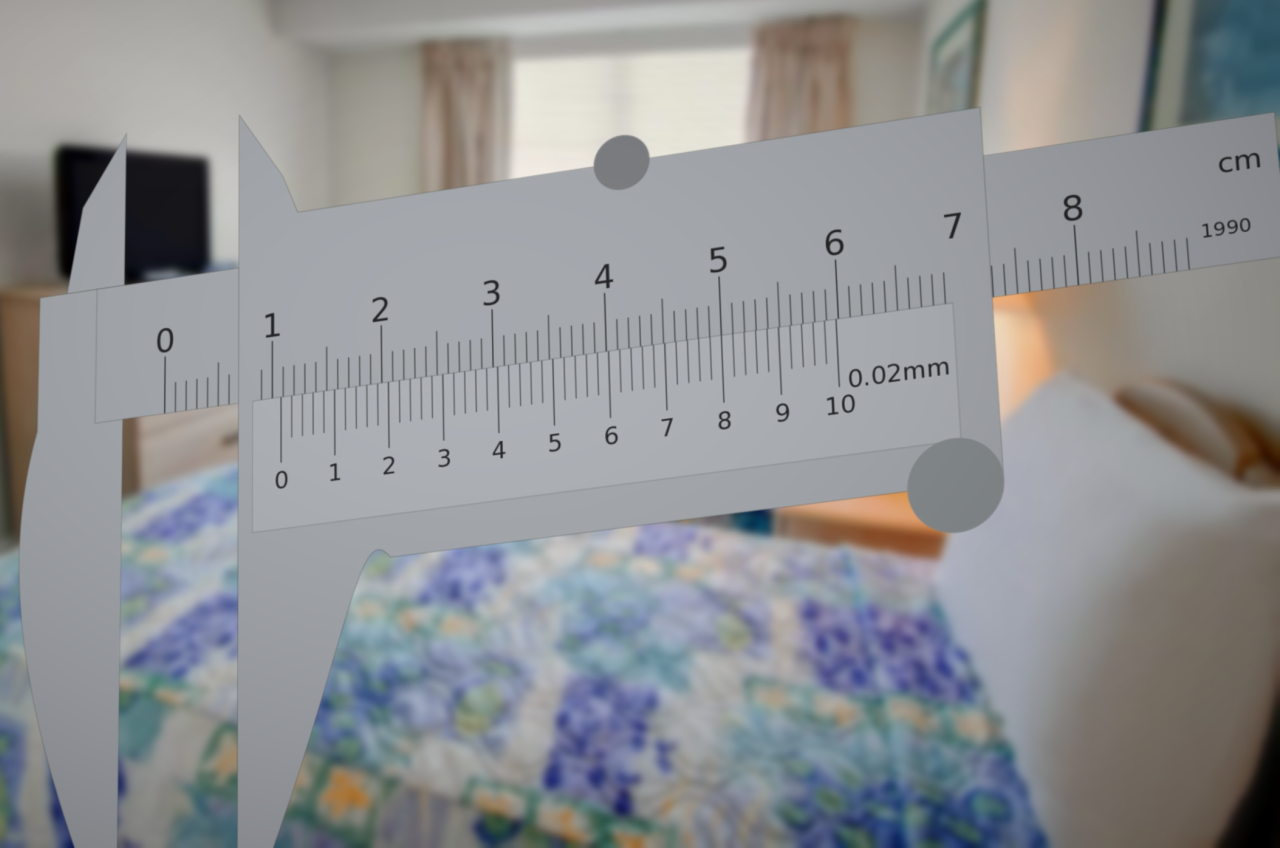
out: 10.8
